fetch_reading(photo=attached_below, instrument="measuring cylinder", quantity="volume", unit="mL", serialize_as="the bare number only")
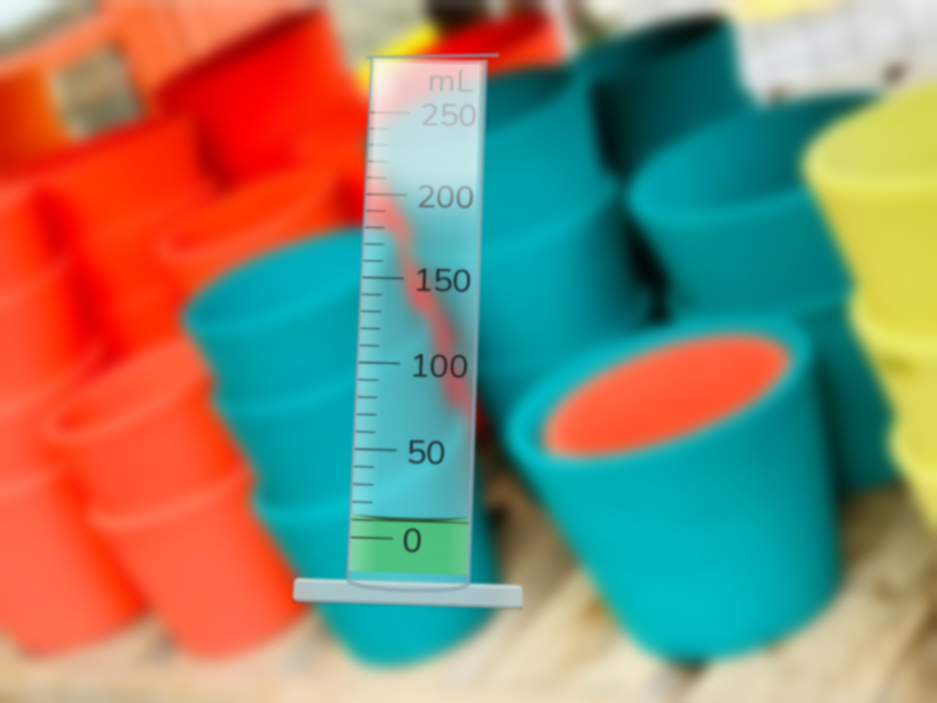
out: 10
